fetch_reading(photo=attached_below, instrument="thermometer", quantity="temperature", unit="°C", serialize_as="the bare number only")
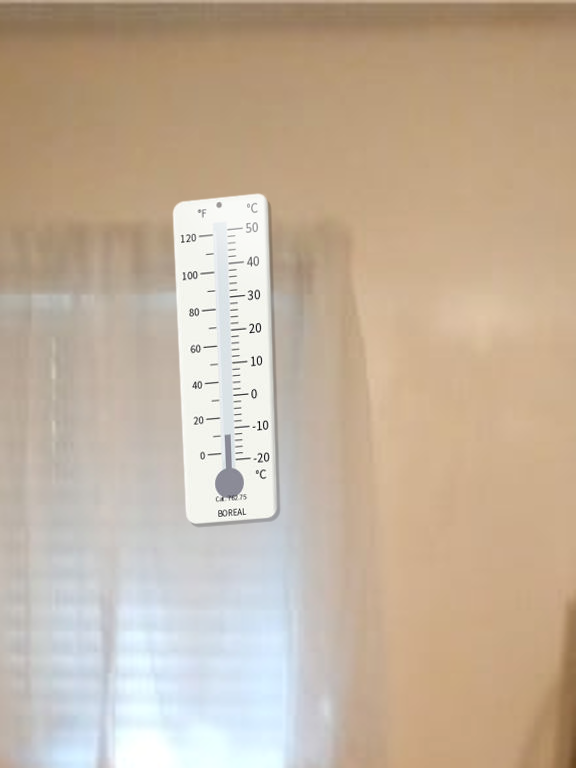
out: -12
